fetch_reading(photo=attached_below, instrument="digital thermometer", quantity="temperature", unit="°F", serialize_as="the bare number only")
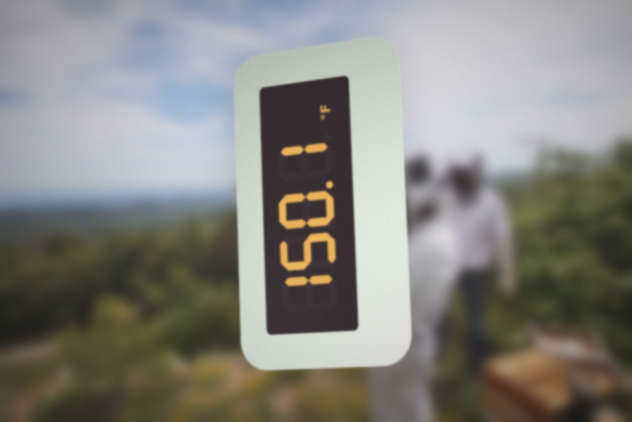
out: 150.1
